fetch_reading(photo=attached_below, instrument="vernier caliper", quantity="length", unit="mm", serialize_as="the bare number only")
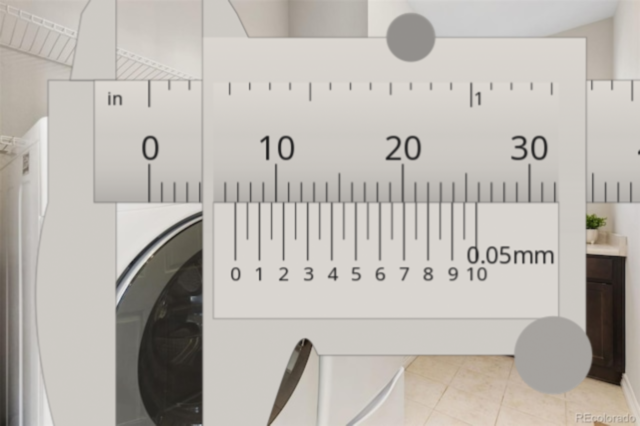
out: 6.8
